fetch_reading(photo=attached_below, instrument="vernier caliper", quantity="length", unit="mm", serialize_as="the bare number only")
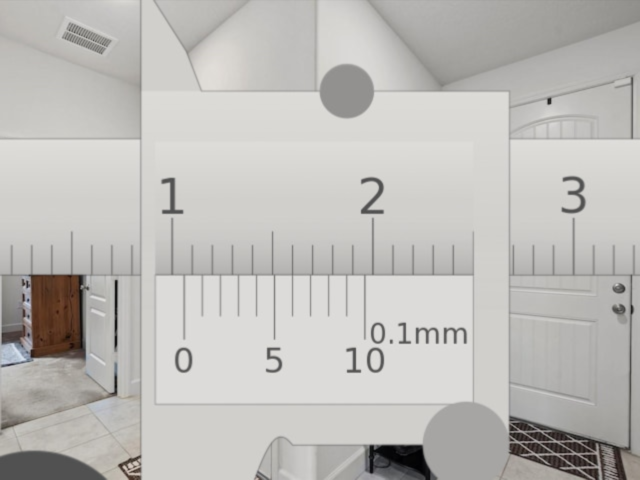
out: 10.6
